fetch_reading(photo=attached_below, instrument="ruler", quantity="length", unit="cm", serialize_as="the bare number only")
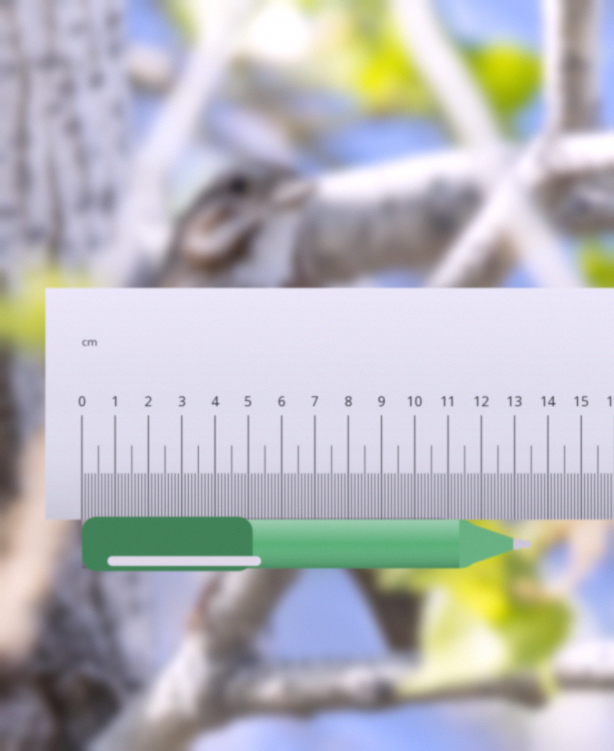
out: 13.5
